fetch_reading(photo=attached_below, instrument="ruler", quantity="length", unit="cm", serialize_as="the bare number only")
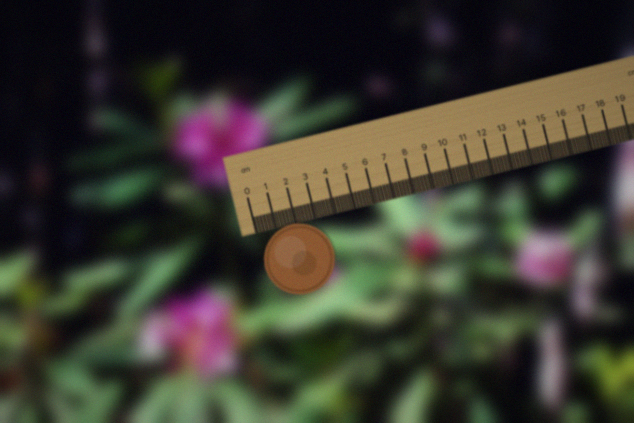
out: 3.5
